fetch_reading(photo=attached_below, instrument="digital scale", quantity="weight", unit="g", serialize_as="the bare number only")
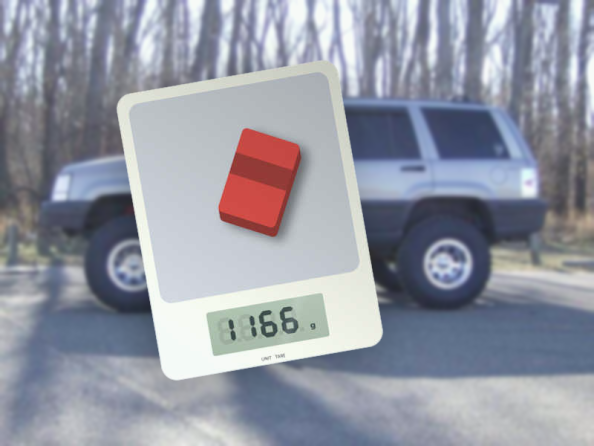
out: 1166
